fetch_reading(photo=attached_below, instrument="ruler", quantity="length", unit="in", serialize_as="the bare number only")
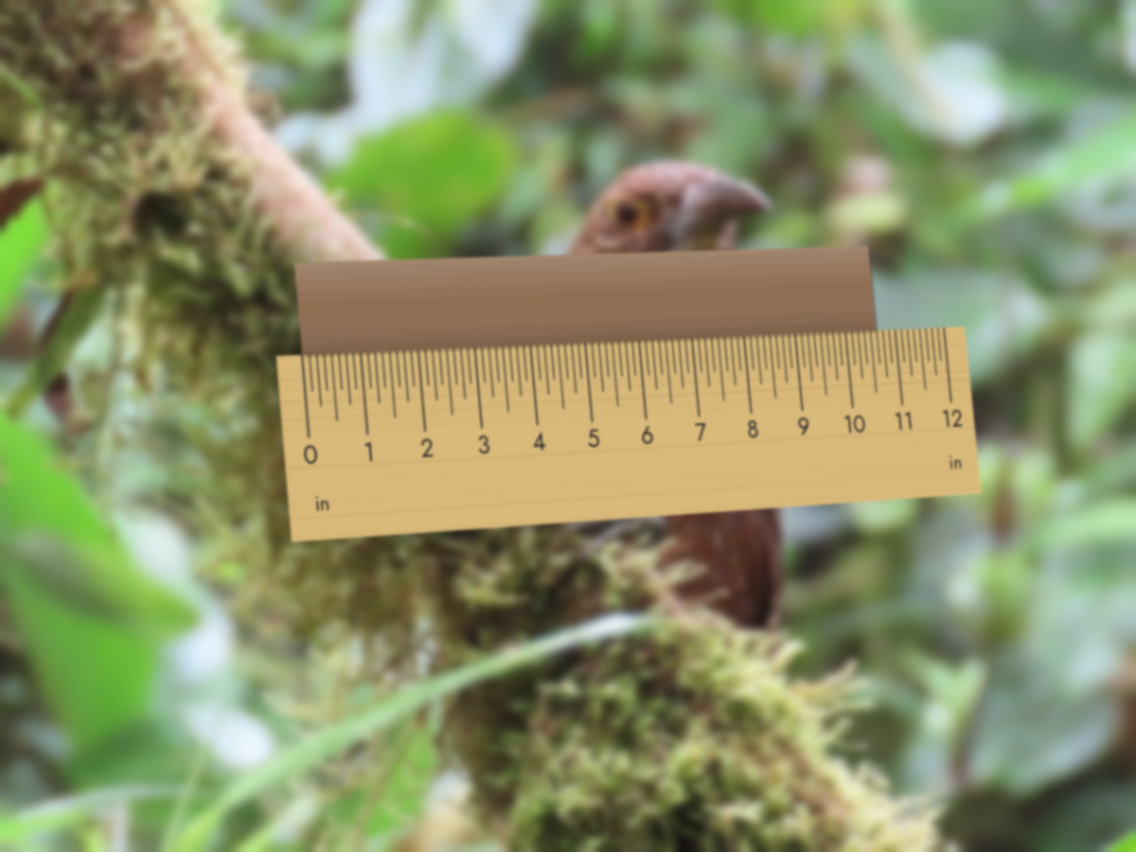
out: 10.625
